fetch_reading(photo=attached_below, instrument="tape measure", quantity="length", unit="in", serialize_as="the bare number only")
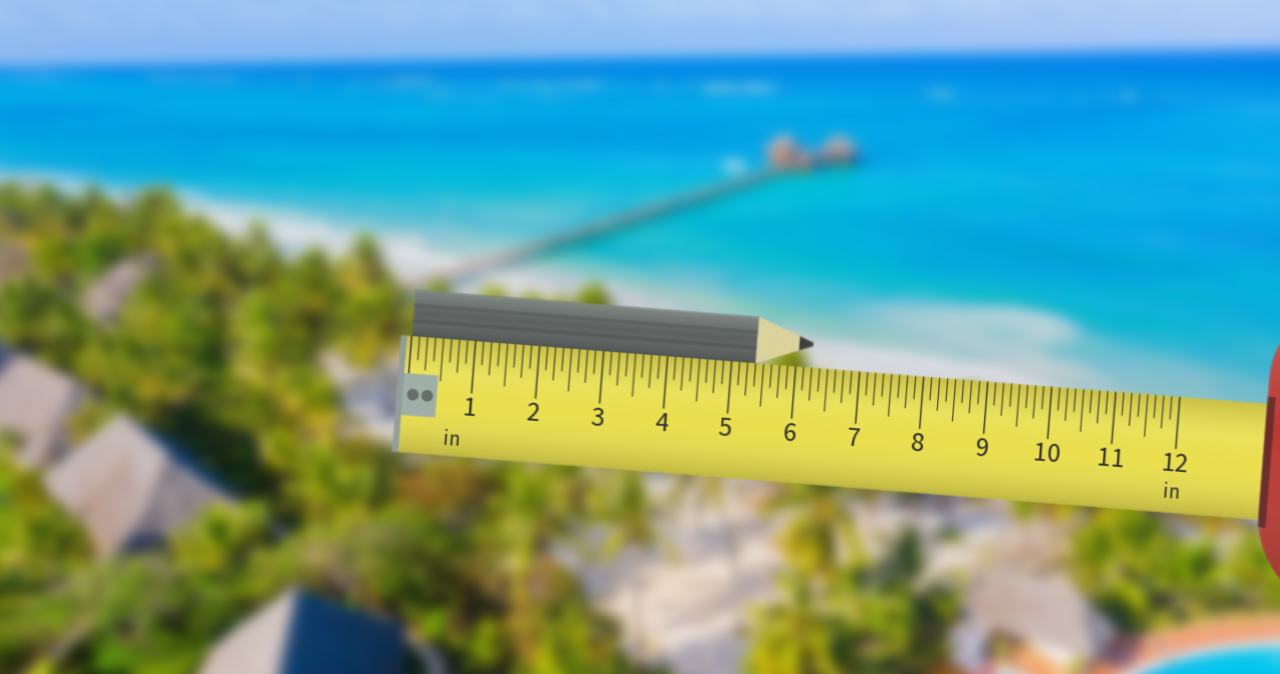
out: 6.25
